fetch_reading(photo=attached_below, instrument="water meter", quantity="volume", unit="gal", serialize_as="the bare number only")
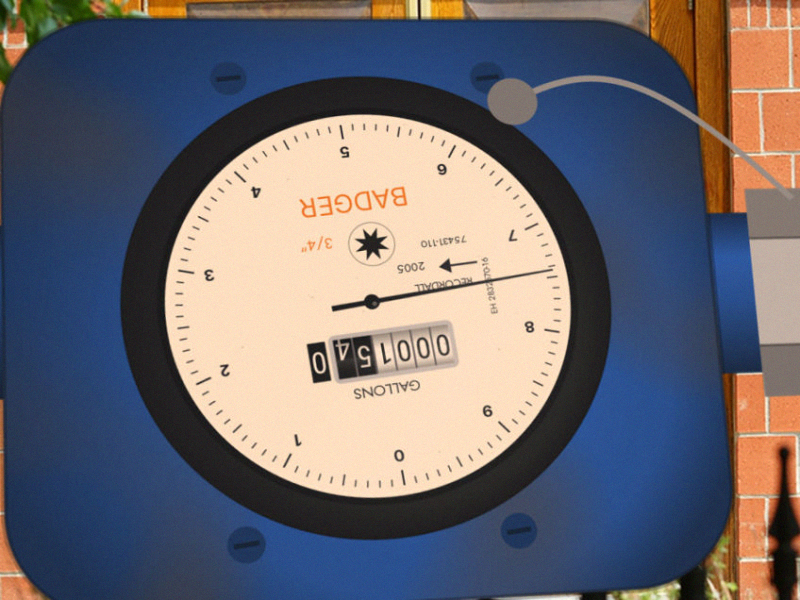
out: 1537.4
